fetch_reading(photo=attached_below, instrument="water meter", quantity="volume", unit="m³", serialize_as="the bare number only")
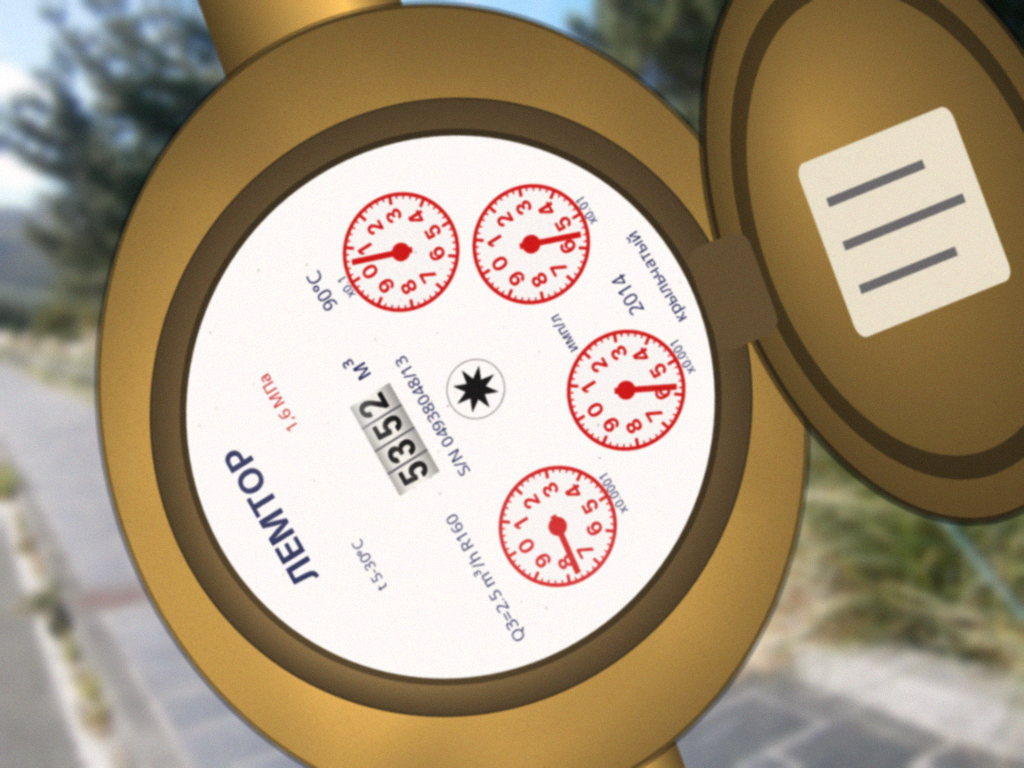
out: 5352.0557
